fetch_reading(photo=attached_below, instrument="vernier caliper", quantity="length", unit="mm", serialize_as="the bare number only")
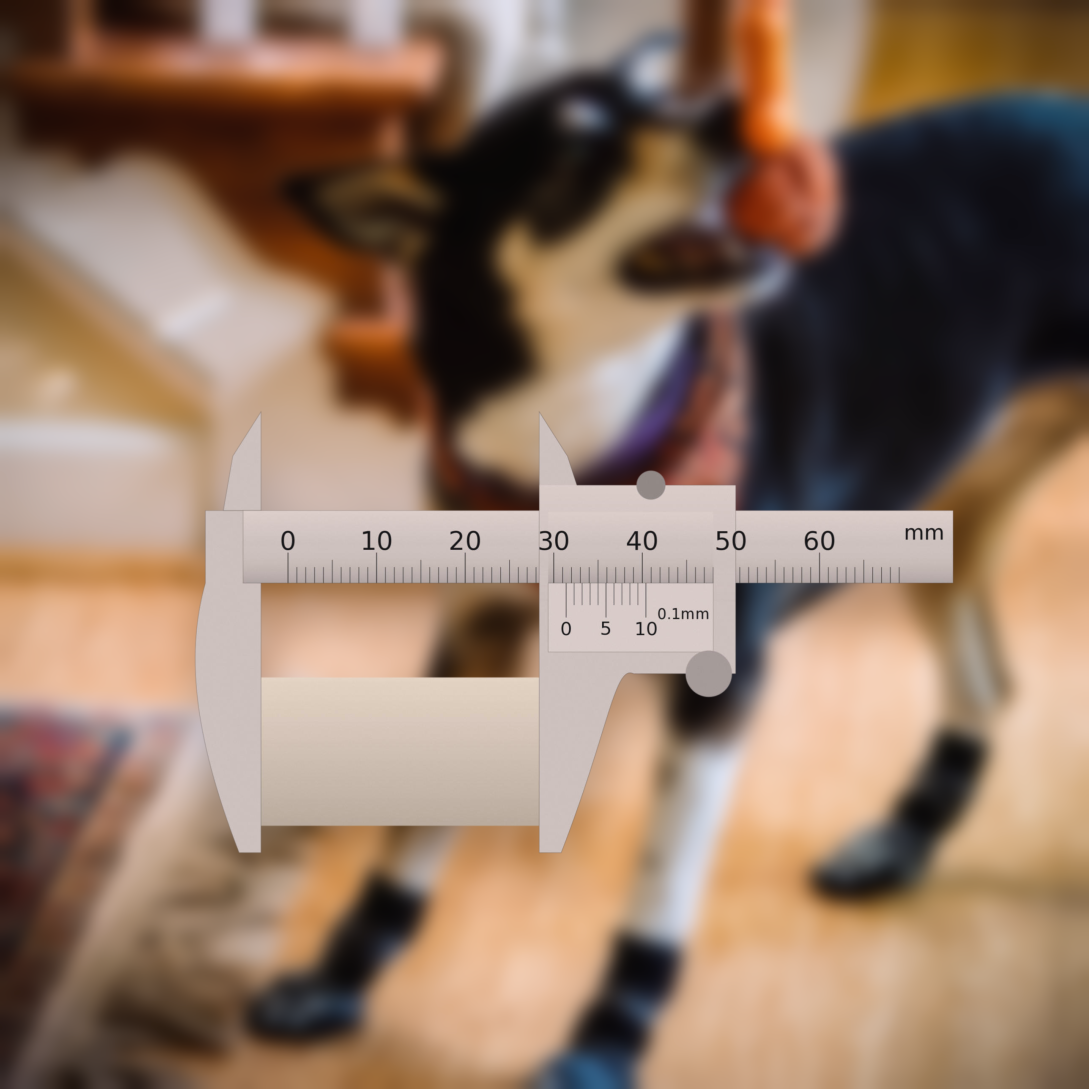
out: 31.4
